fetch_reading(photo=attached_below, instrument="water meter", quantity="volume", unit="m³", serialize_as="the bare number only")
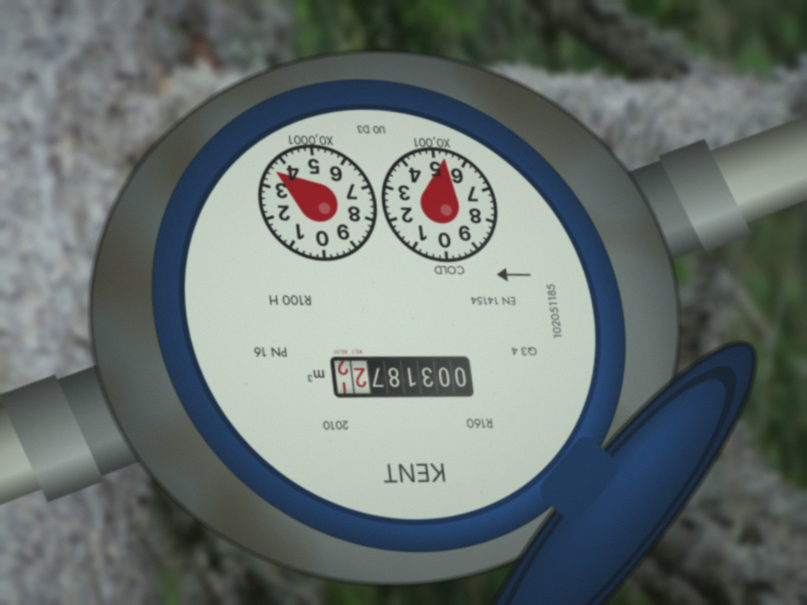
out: 3187.2153
